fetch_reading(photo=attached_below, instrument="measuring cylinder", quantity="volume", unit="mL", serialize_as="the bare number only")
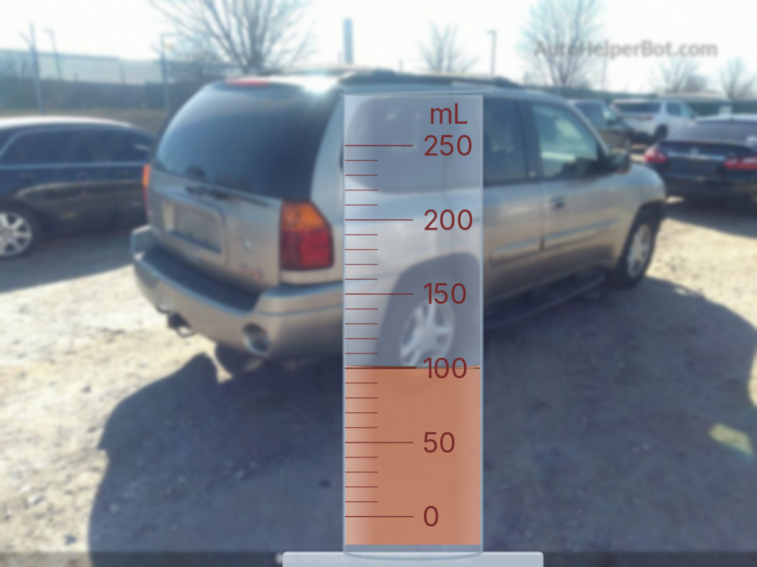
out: 100
